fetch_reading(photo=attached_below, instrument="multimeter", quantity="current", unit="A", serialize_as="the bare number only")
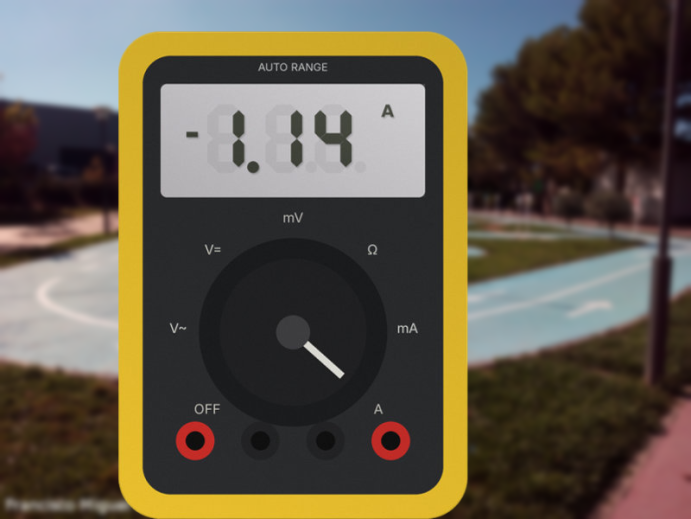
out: -1.14
